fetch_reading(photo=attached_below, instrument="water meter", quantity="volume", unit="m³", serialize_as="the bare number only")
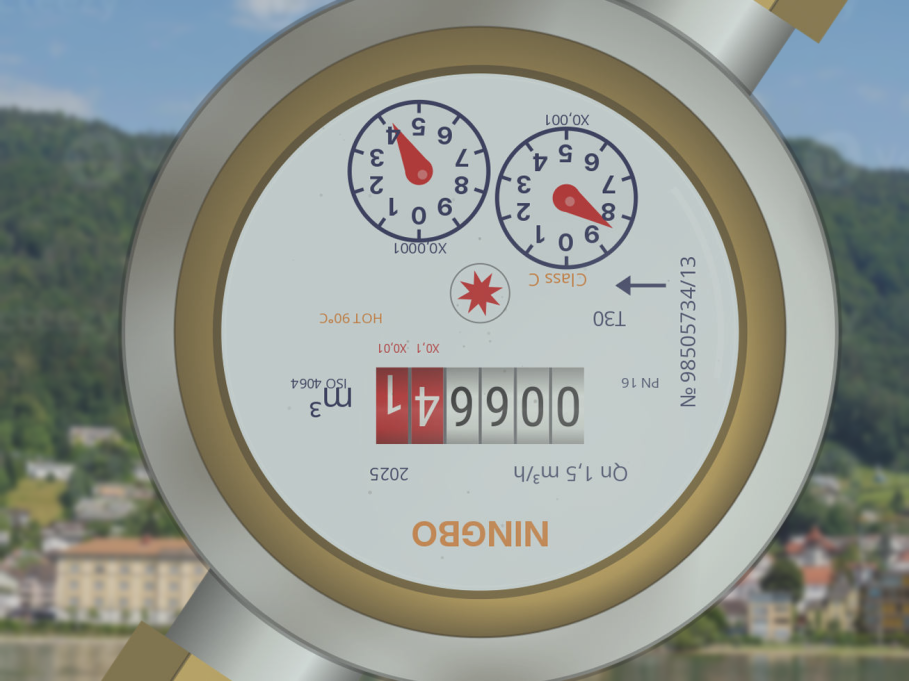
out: 66.4084
